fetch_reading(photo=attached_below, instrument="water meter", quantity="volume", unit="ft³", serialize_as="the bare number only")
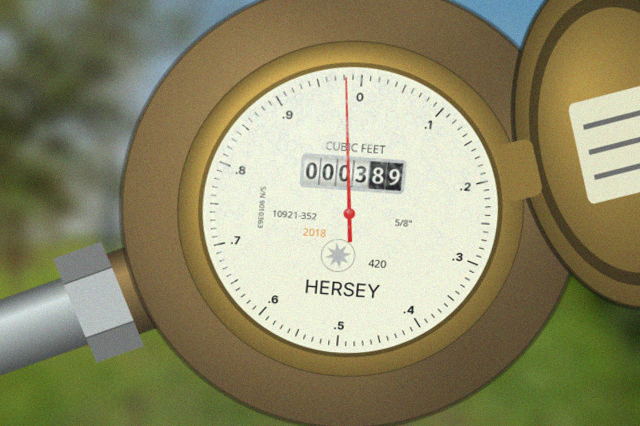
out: 388.98
